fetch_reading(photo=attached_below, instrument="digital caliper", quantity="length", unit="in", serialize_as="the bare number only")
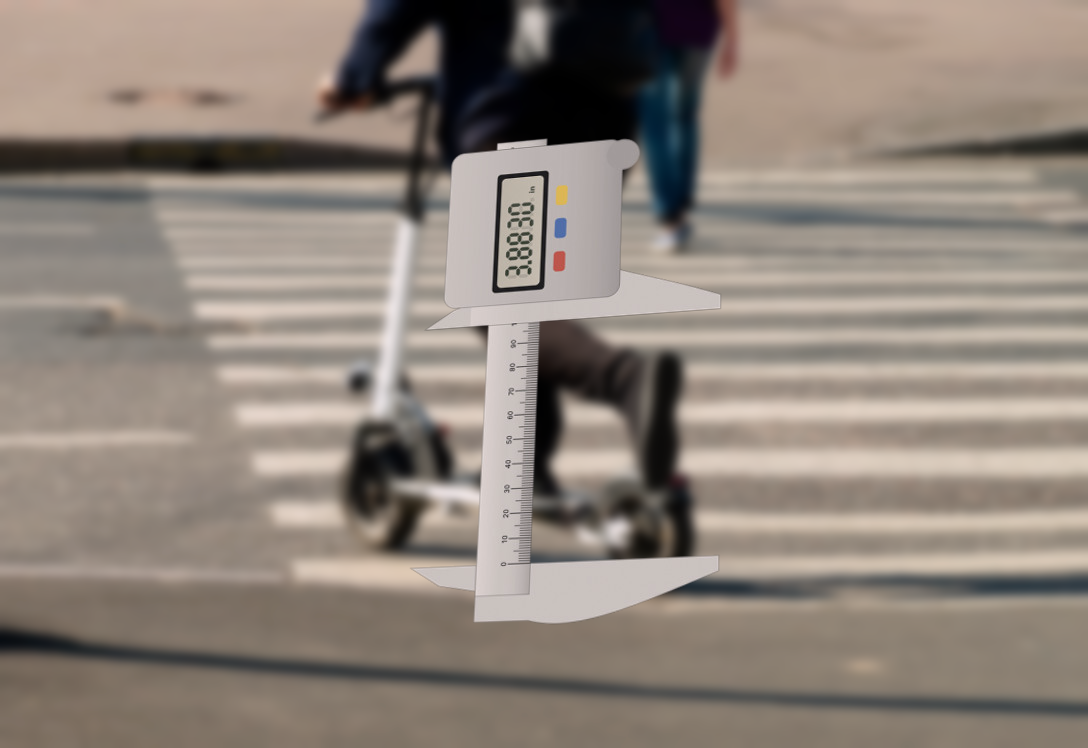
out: 3.8830
